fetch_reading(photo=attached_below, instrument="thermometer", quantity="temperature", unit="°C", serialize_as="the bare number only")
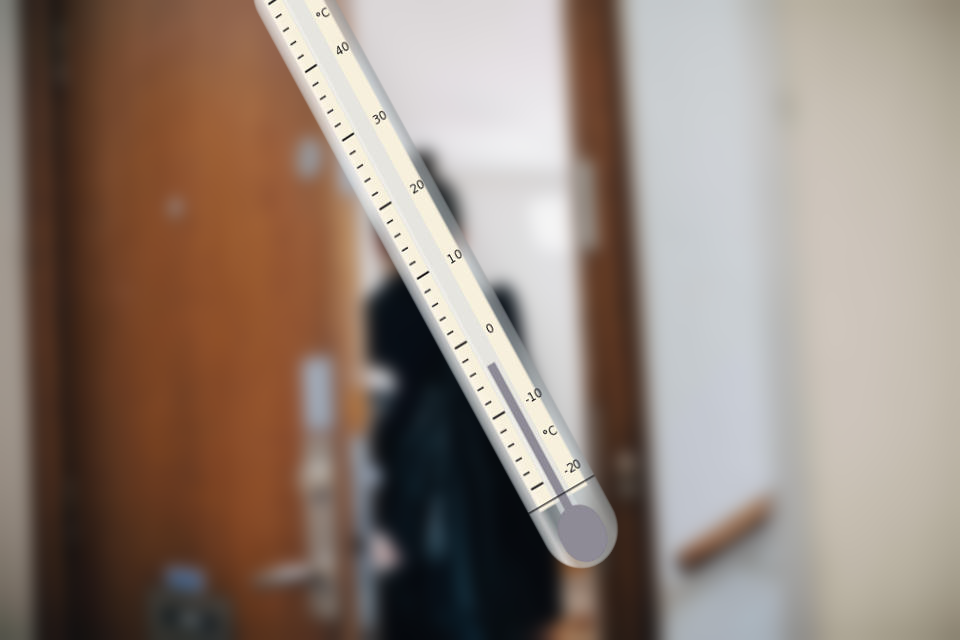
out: -4
